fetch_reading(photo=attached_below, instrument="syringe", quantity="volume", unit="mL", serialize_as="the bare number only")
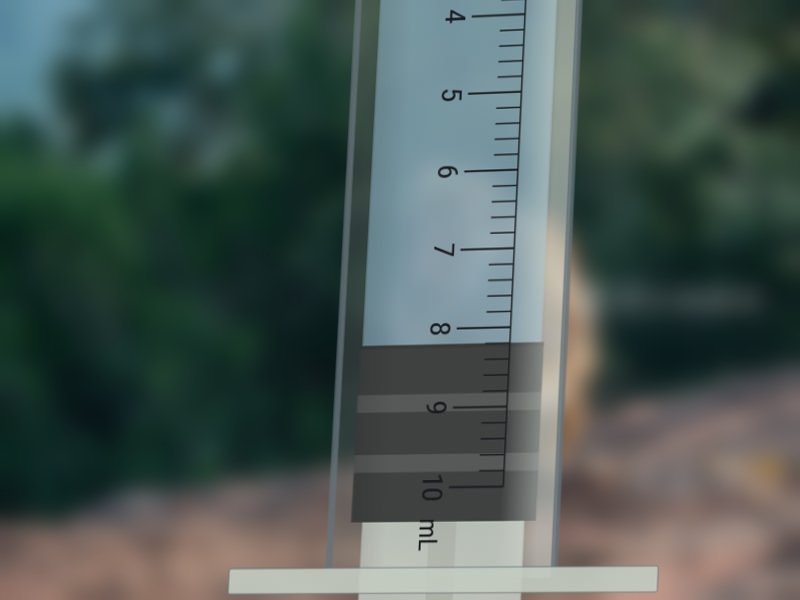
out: 8.2
